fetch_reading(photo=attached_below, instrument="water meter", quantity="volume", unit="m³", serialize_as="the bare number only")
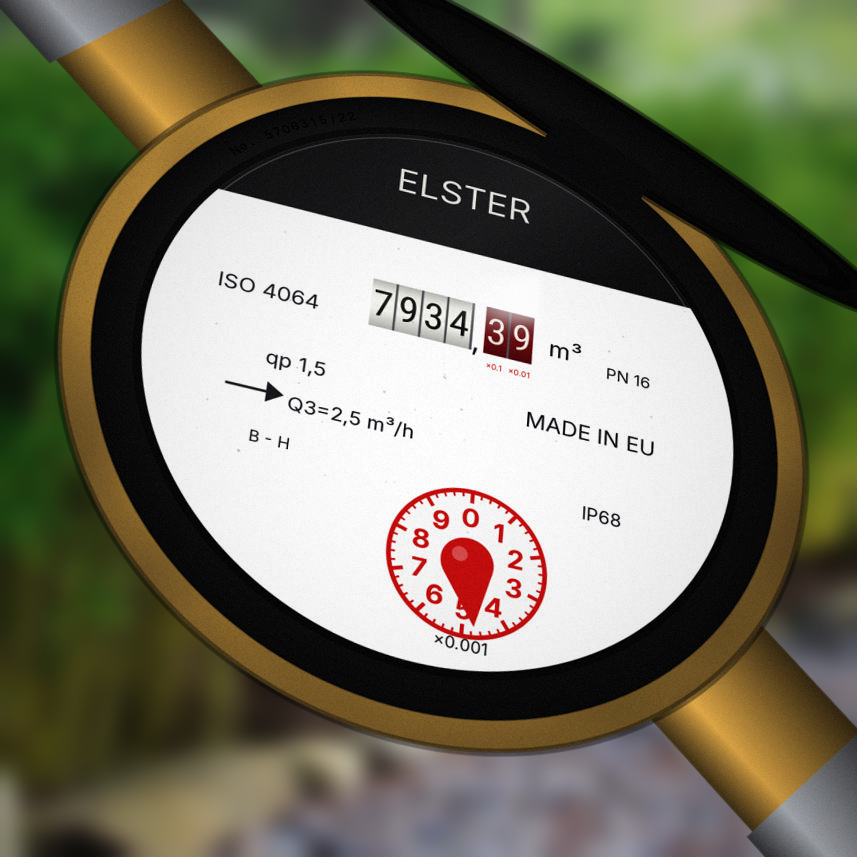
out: 7934.394
